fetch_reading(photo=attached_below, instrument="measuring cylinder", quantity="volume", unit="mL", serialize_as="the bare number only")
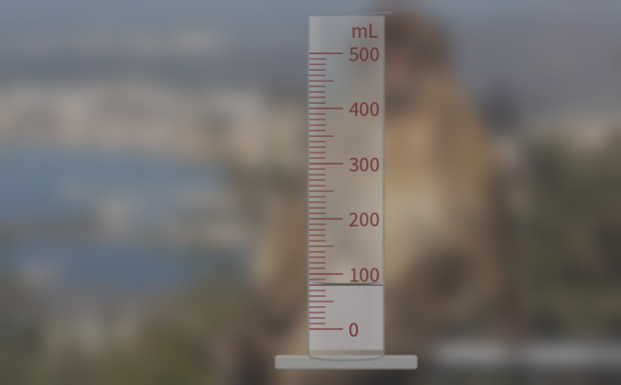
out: 80
